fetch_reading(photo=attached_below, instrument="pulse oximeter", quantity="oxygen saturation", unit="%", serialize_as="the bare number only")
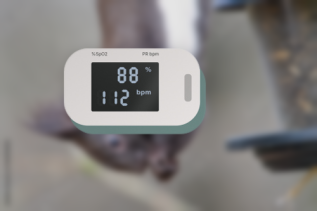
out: 88
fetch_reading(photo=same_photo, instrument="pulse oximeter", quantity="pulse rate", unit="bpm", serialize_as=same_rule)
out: 112
